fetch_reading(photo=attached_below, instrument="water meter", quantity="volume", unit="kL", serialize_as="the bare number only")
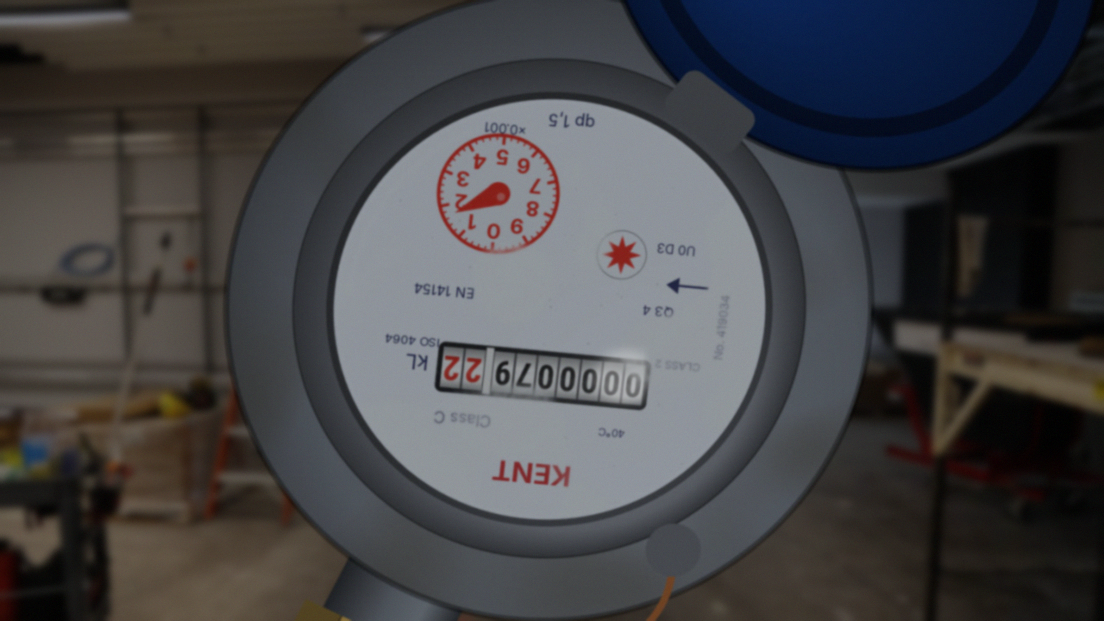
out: 79.221
